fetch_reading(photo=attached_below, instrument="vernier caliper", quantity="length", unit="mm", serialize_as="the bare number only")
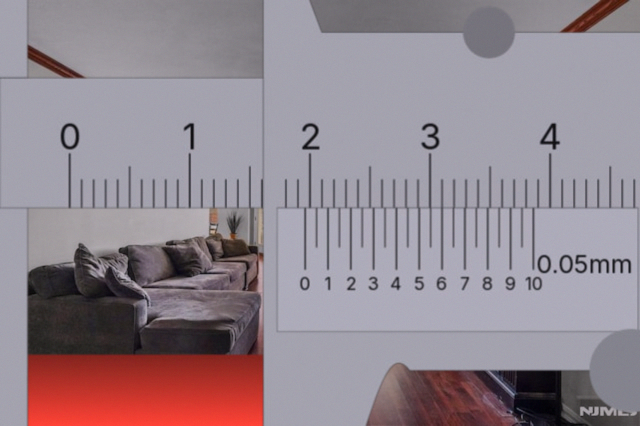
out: 19.6
